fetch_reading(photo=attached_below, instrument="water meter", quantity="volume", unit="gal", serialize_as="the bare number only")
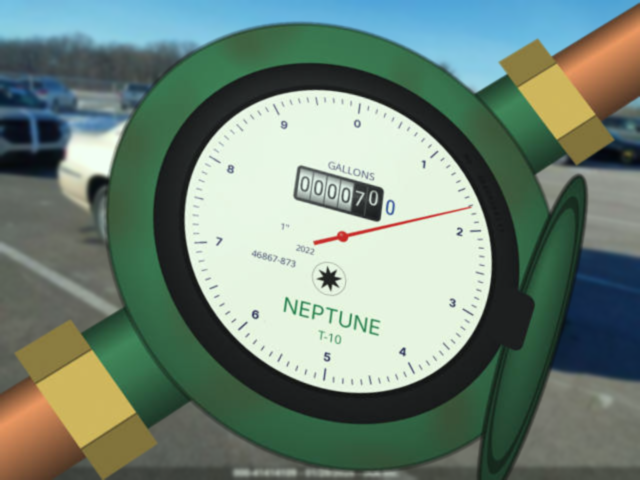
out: 701.7
